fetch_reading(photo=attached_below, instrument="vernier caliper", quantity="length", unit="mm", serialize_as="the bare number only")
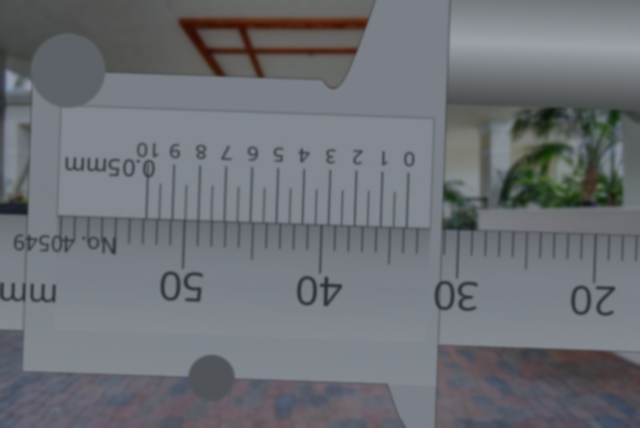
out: 33.8
